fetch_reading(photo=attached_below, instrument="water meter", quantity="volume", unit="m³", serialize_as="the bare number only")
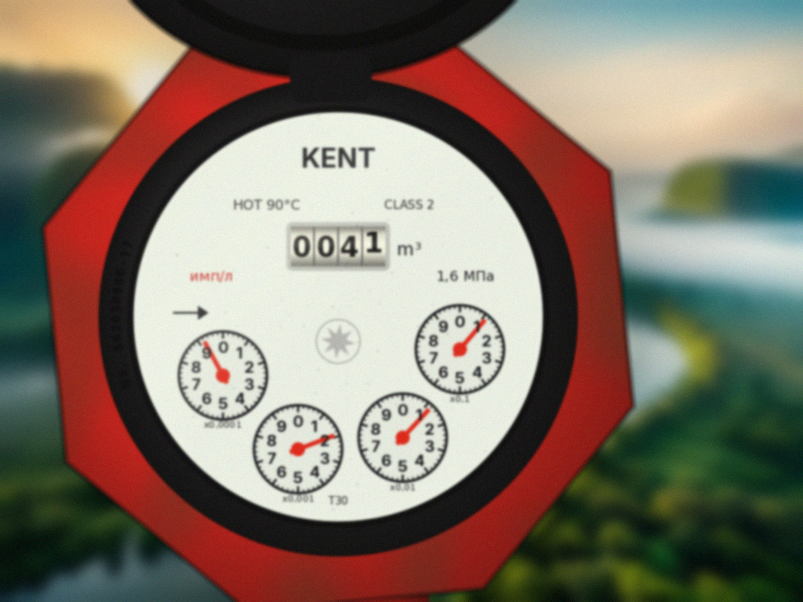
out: 41.1119
